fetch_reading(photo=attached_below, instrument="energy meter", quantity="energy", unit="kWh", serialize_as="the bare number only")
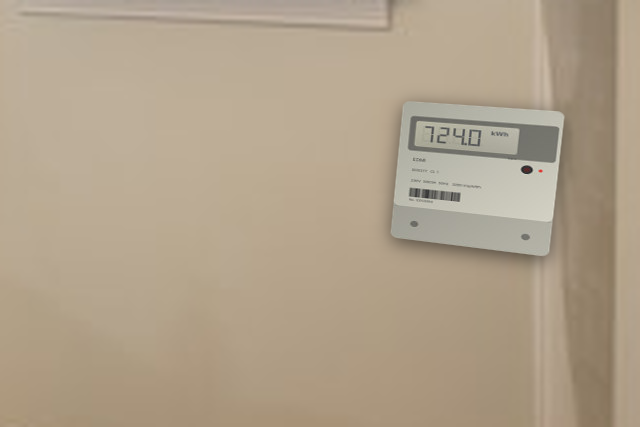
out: 724.0
